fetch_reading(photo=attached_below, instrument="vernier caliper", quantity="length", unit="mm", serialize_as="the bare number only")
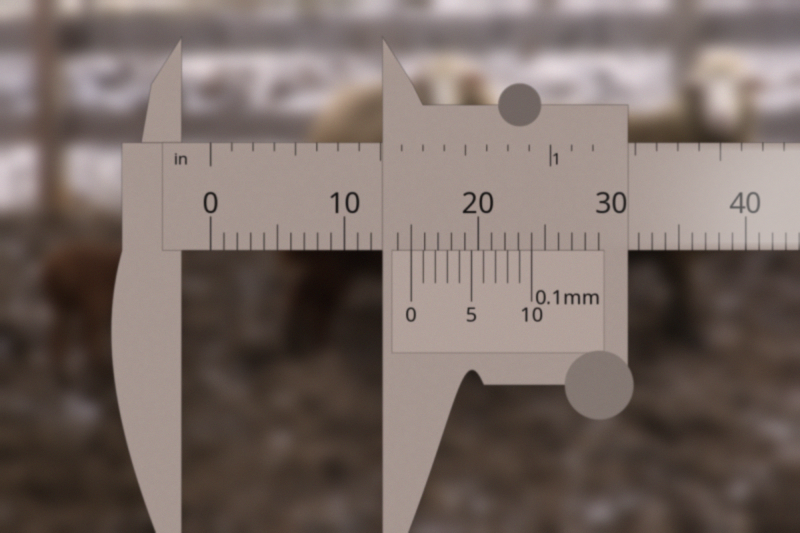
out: 15.0
